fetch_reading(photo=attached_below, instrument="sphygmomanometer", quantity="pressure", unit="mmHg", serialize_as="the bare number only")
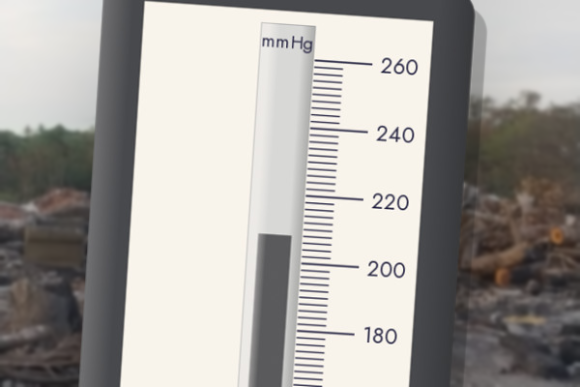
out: 208
